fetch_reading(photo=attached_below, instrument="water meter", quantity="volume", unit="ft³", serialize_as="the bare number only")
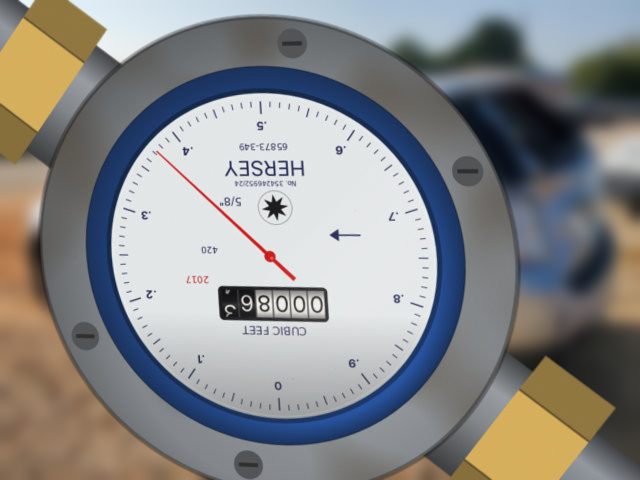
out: 863.37
